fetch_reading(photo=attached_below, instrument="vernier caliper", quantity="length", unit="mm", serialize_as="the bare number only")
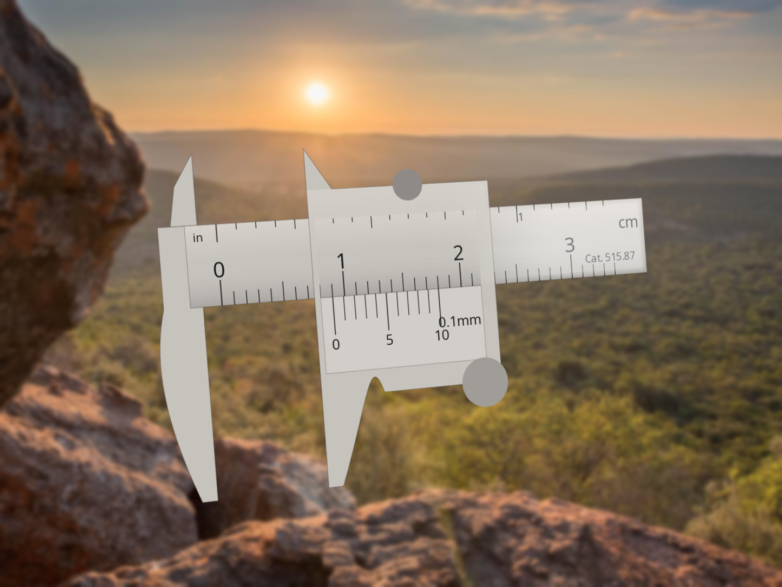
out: 9.0
